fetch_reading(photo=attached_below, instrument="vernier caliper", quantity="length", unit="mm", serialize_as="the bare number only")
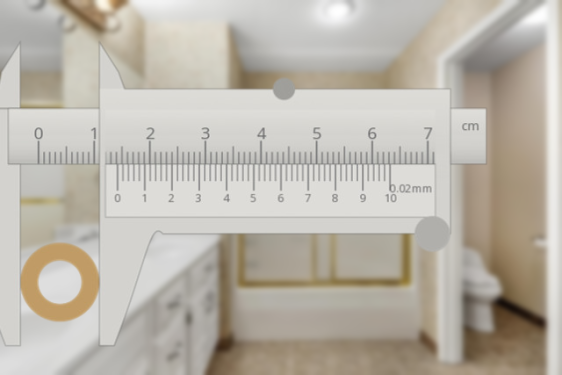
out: 14.2
